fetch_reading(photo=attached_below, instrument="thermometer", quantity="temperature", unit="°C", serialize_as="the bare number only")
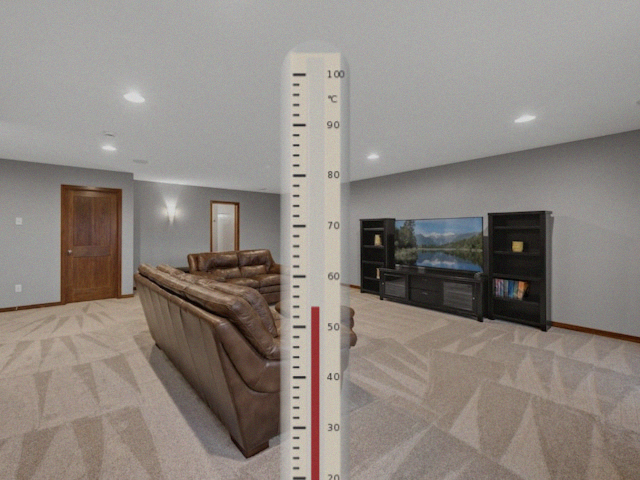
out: 54
